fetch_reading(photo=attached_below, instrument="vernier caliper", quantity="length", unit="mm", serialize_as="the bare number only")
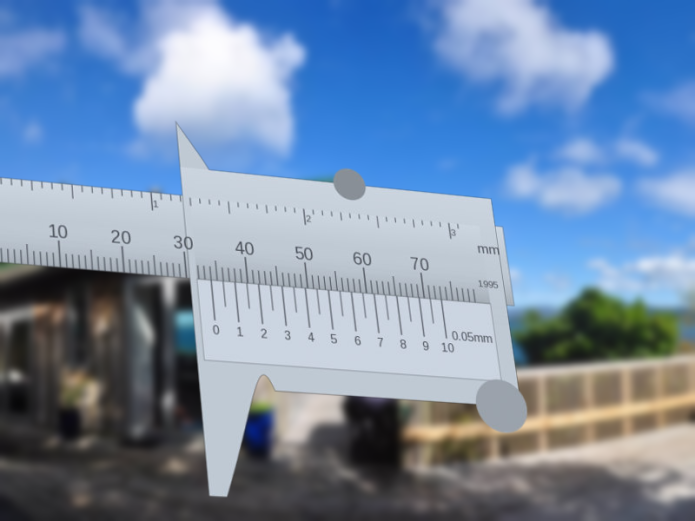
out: 34.0
